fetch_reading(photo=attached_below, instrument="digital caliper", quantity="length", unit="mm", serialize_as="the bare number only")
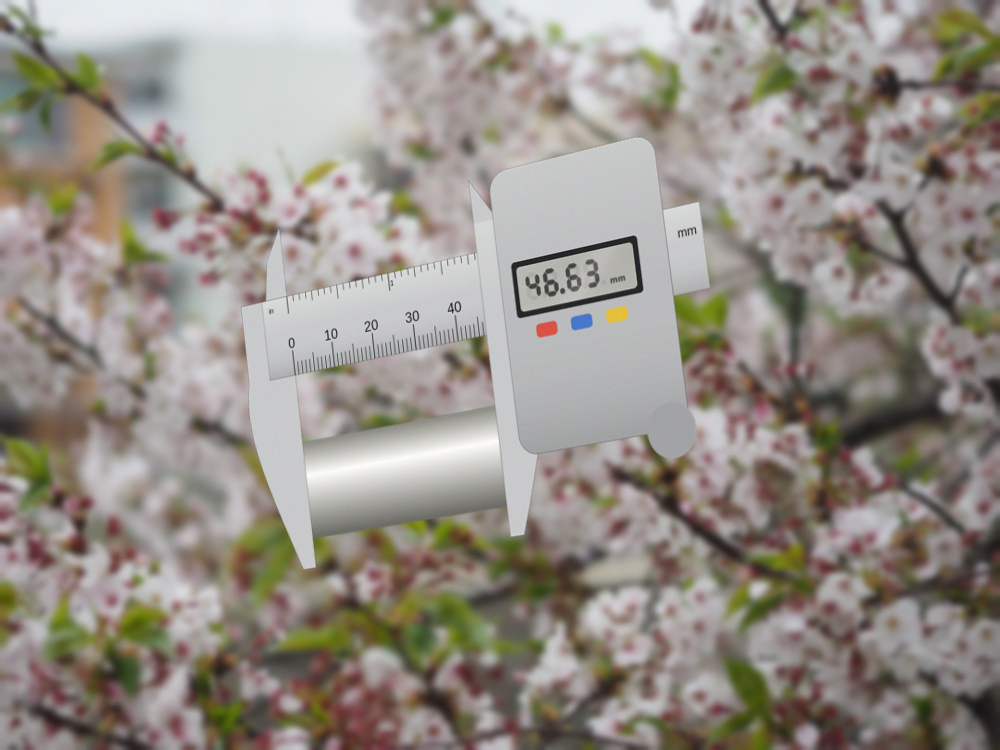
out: 46.63
